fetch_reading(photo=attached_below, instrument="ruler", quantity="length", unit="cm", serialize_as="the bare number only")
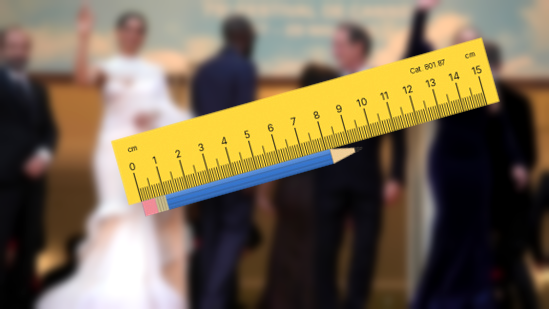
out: 9.5
